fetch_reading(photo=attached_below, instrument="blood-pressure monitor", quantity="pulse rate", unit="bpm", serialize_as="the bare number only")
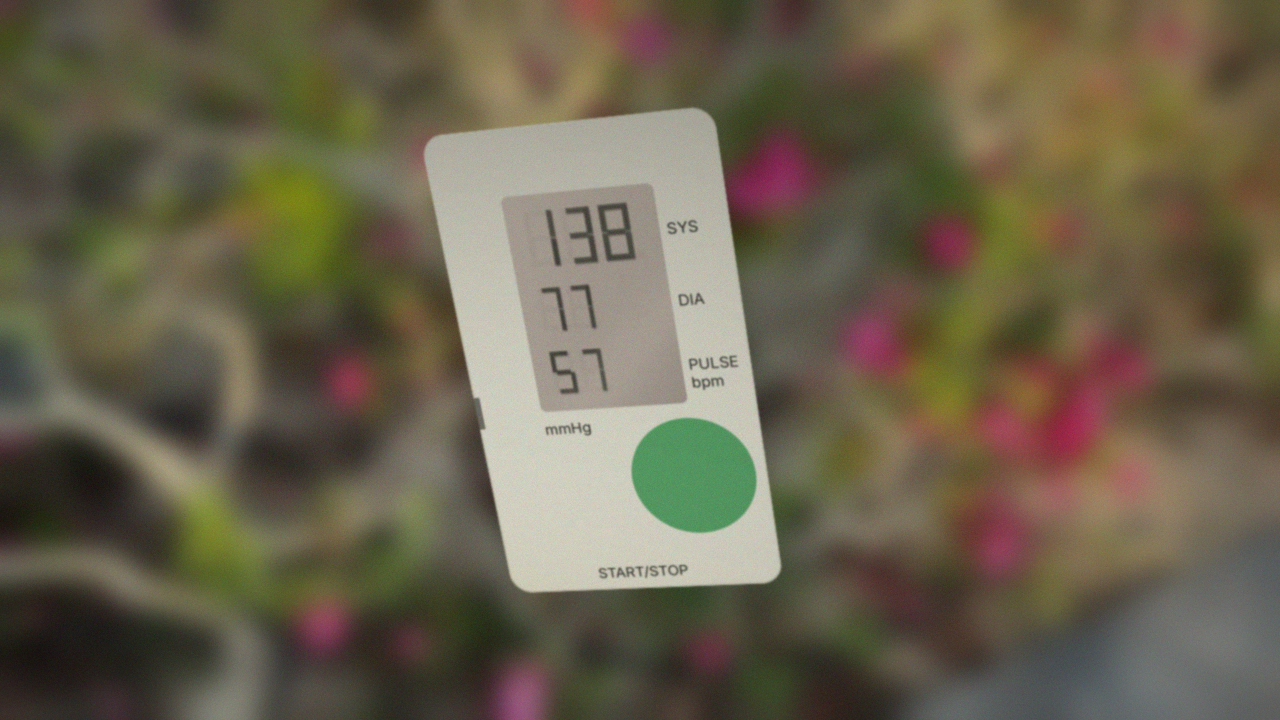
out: 57
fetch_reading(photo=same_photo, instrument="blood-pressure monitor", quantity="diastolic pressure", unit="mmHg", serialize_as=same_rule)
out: 77
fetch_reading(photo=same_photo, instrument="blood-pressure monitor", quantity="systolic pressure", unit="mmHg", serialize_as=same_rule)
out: 138
